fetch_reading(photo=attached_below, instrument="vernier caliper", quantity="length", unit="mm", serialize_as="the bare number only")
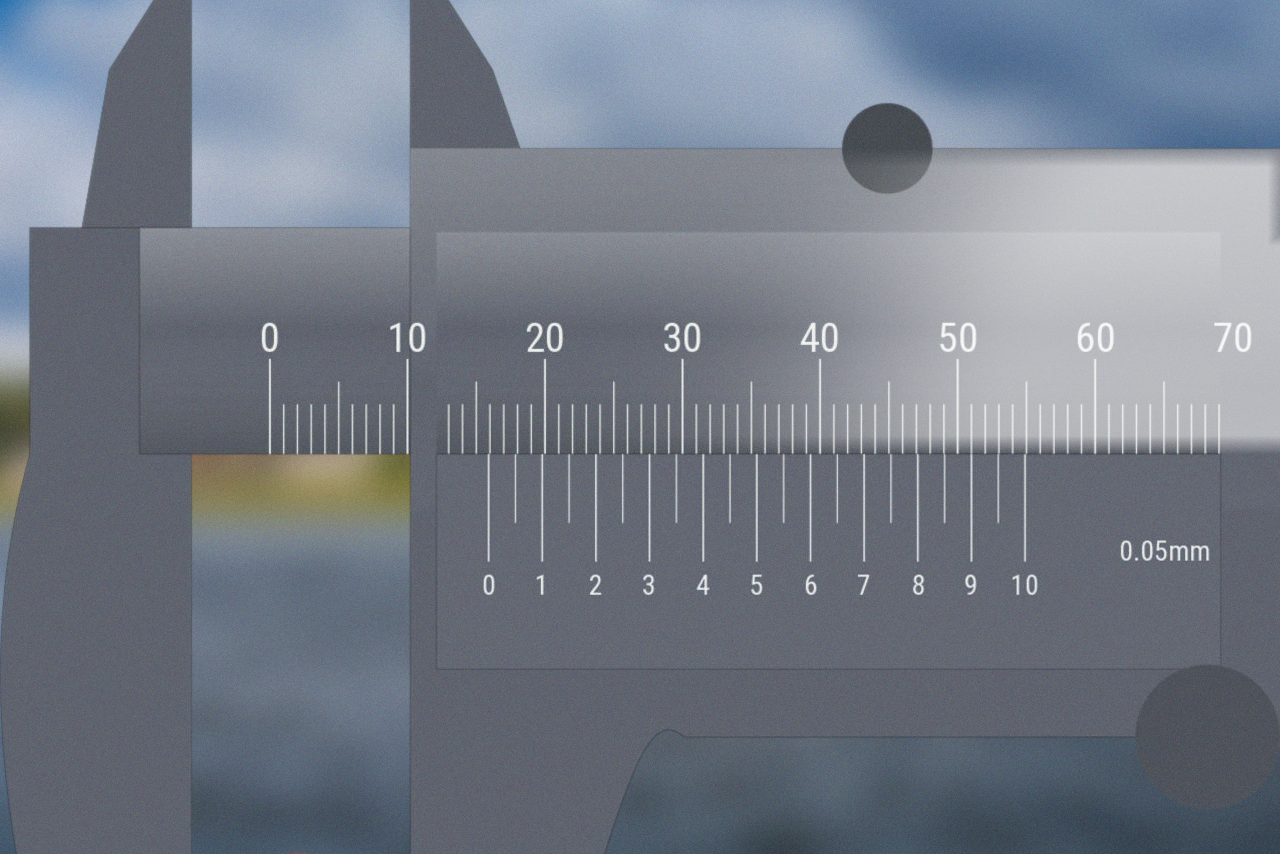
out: 15.9
